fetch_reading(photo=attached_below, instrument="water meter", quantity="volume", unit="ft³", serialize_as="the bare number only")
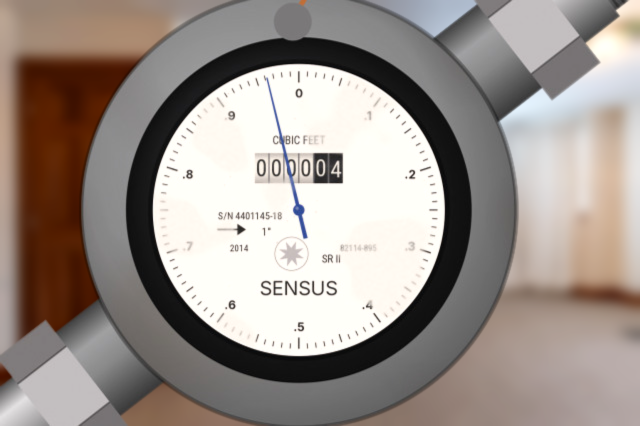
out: 3.96
